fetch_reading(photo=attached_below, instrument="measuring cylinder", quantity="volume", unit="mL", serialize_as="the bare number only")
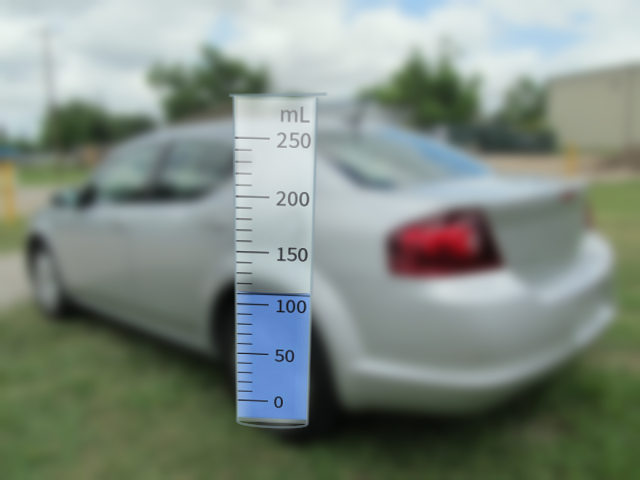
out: 110
